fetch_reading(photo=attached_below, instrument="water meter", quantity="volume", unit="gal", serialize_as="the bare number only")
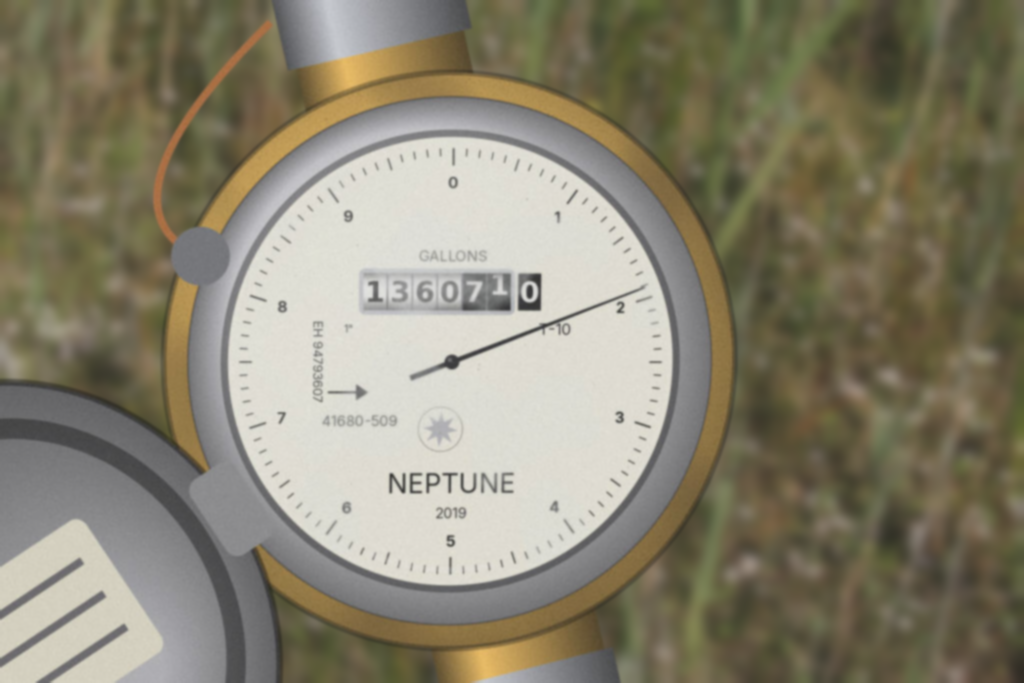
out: 1360711.9
